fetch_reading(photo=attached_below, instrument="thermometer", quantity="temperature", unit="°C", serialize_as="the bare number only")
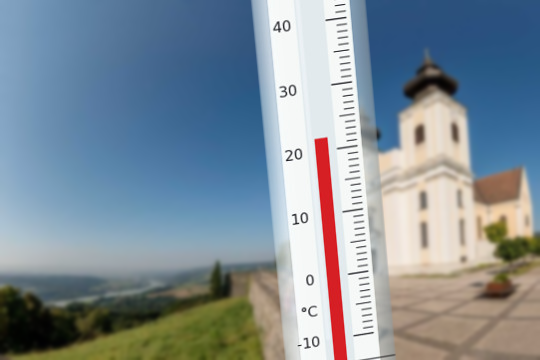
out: 22
